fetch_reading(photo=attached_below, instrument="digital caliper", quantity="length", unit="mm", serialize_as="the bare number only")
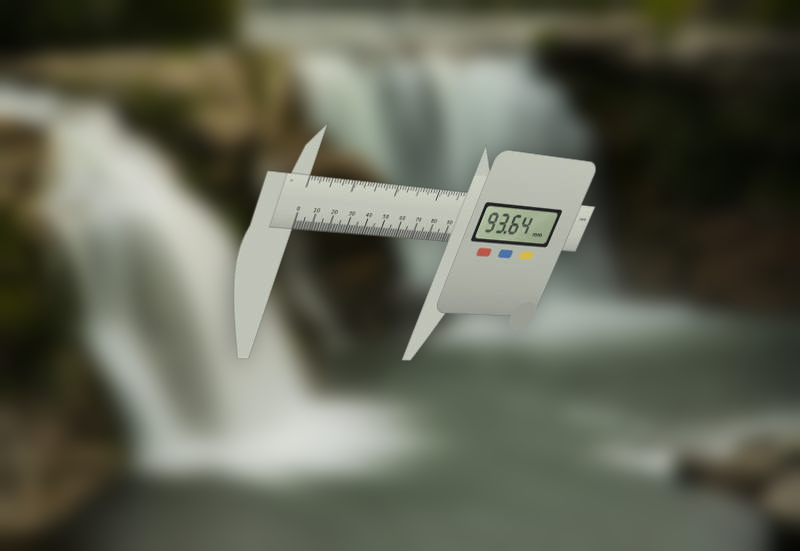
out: 93.64
